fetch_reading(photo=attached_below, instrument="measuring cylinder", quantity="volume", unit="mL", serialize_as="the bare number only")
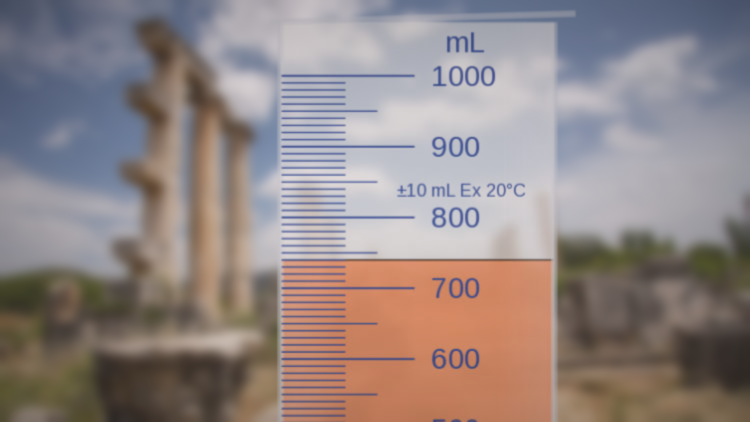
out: 740
